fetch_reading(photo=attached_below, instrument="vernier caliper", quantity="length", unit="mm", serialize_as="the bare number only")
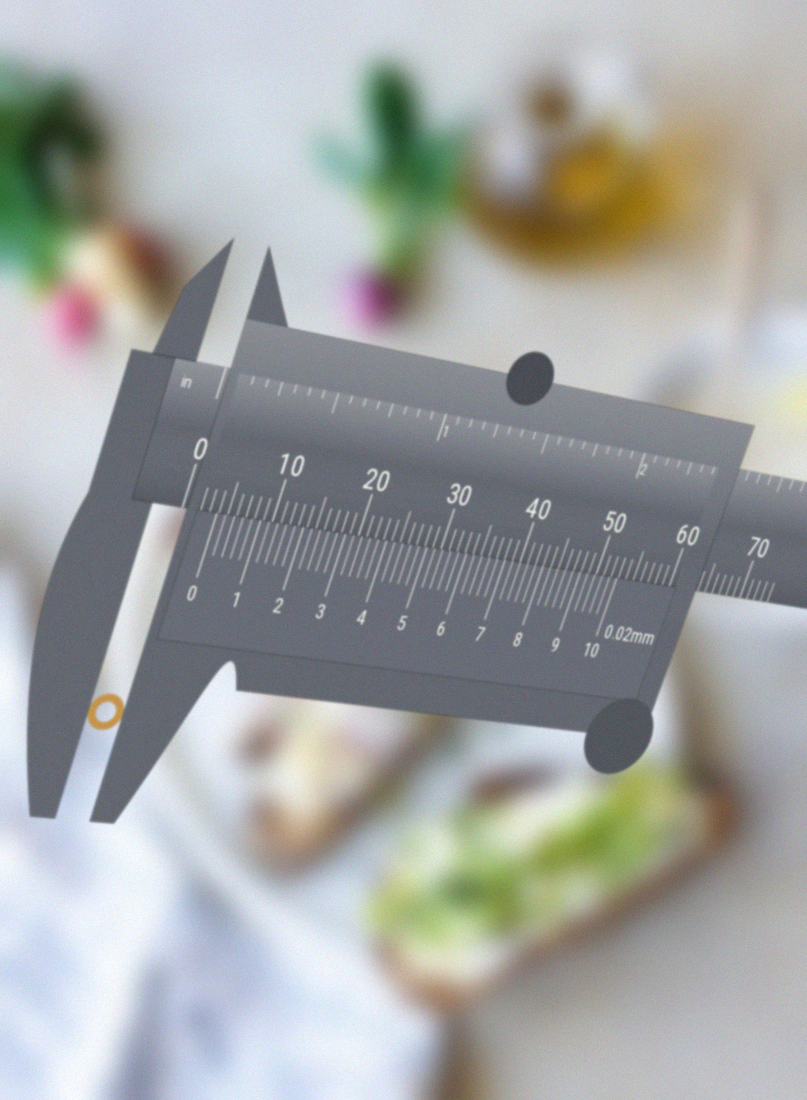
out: 3.8
